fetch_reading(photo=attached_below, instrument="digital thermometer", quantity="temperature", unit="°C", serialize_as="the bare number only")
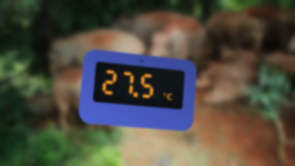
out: 27.5
